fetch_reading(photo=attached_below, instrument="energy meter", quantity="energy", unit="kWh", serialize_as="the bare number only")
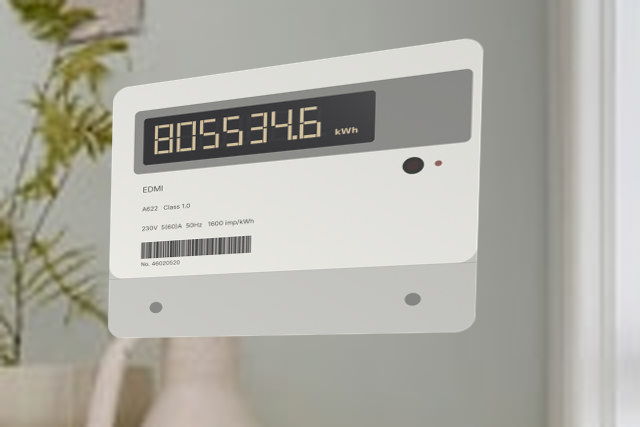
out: 805534.6
